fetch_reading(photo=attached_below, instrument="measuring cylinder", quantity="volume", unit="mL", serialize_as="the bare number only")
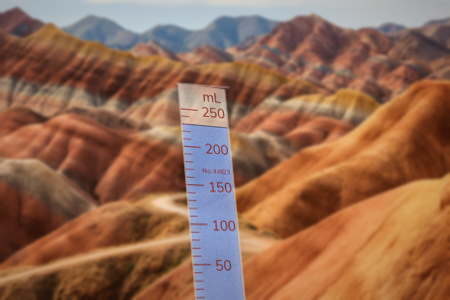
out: 230
